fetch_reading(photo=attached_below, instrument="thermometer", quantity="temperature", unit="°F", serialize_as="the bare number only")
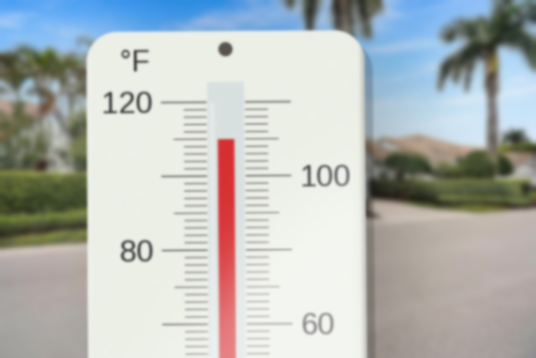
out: 110
